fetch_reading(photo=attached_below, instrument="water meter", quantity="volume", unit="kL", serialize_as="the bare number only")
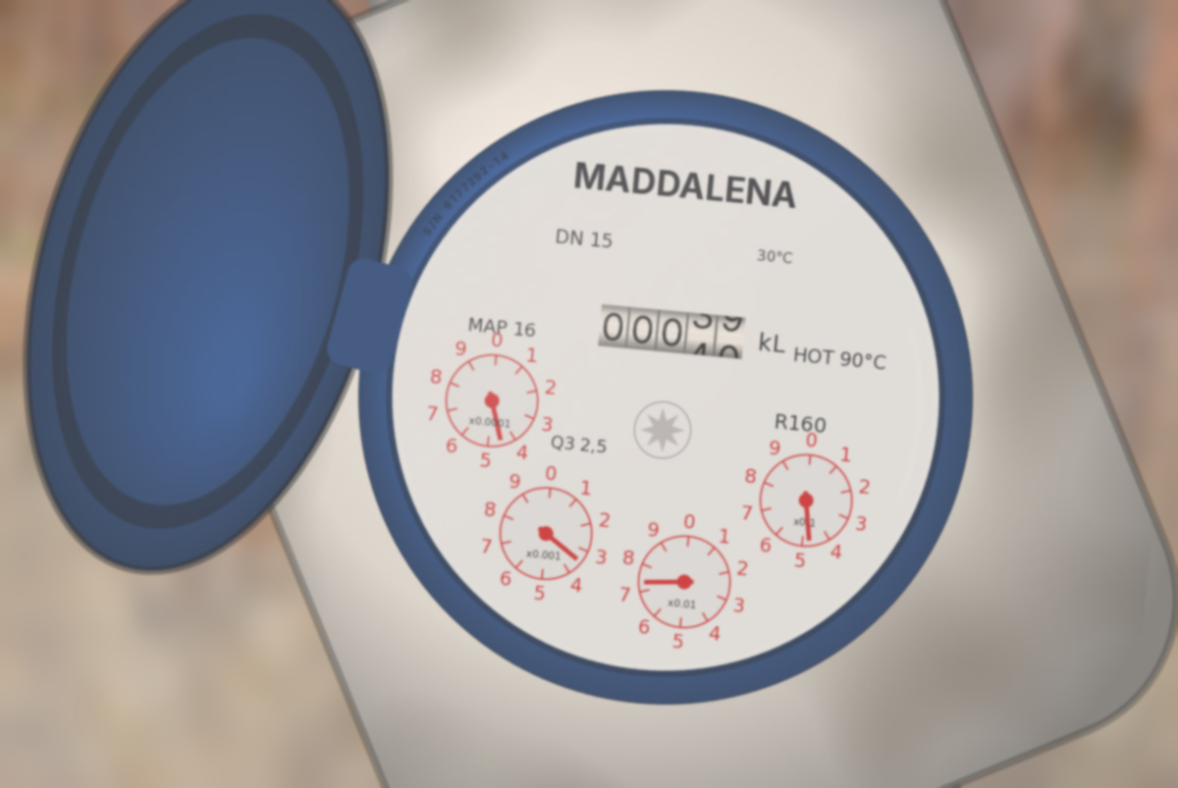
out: 39.4734
